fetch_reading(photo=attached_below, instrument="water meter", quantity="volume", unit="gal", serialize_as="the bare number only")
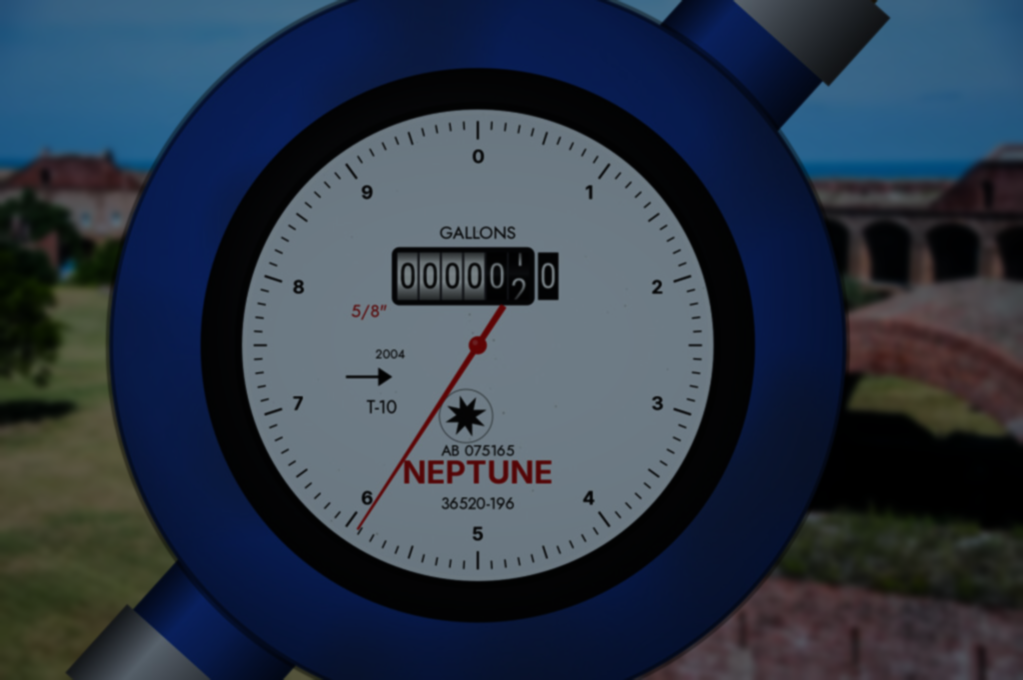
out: 15.9
